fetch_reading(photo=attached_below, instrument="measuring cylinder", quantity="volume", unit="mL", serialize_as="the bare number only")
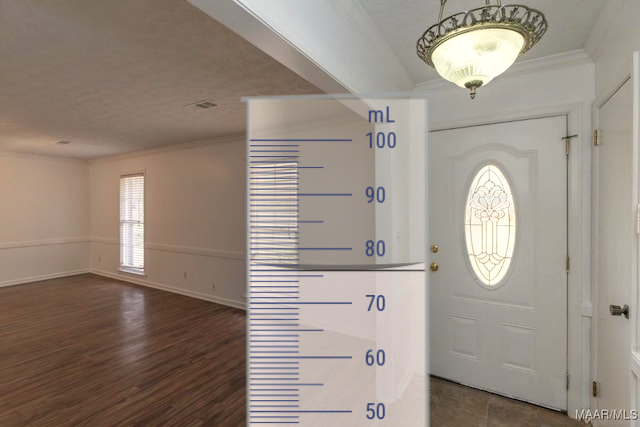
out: 76
